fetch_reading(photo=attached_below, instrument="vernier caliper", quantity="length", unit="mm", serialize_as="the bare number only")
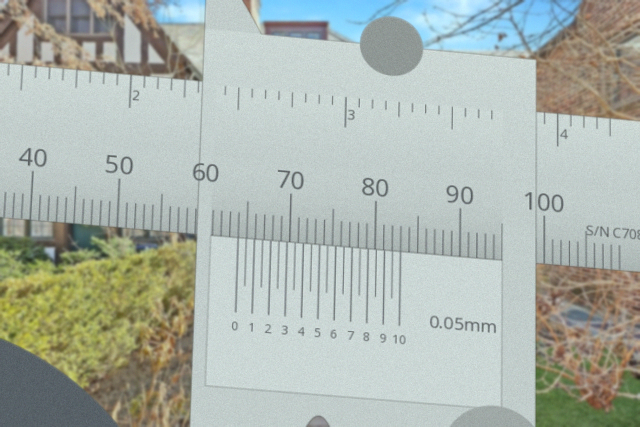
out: 64.0
